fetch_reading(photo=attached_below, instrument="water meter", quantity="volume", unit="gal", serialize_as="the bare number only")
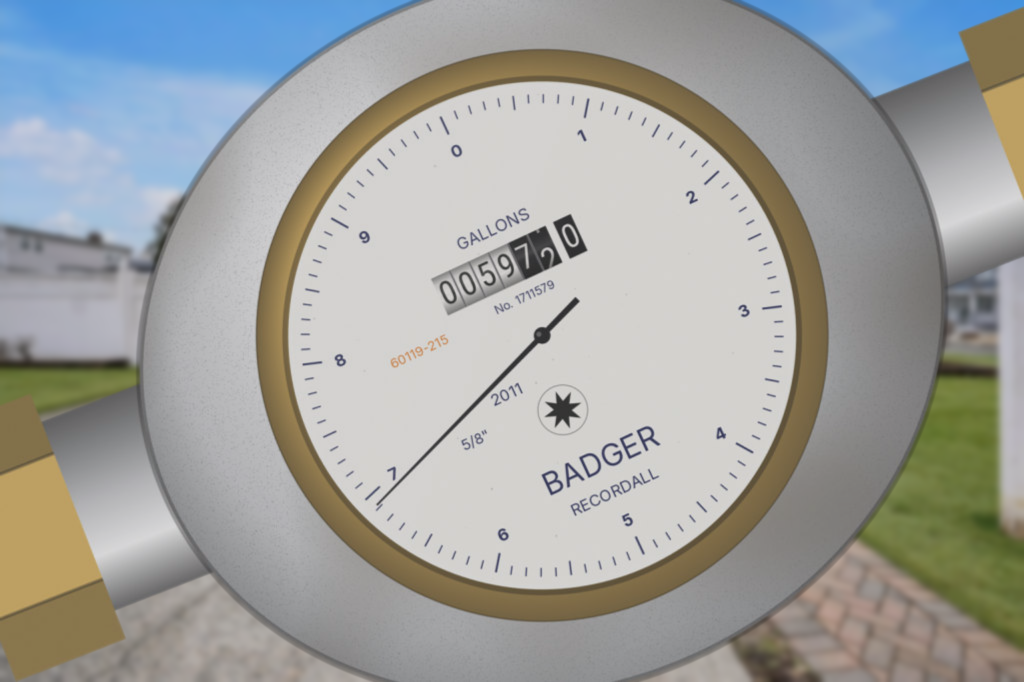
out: 59716.9
